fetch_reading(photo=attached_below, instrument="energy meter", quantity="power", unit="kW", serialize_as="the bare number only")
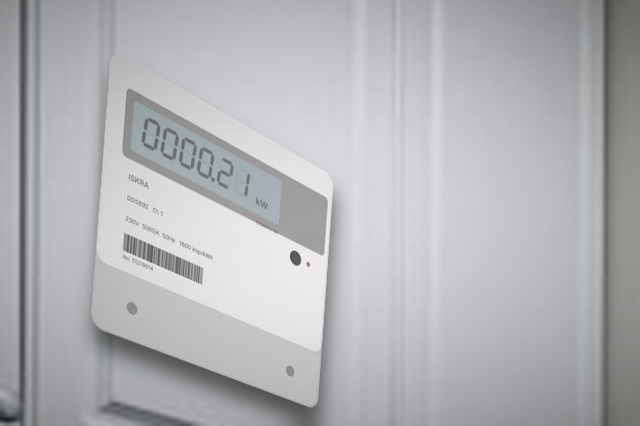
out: 0.21
